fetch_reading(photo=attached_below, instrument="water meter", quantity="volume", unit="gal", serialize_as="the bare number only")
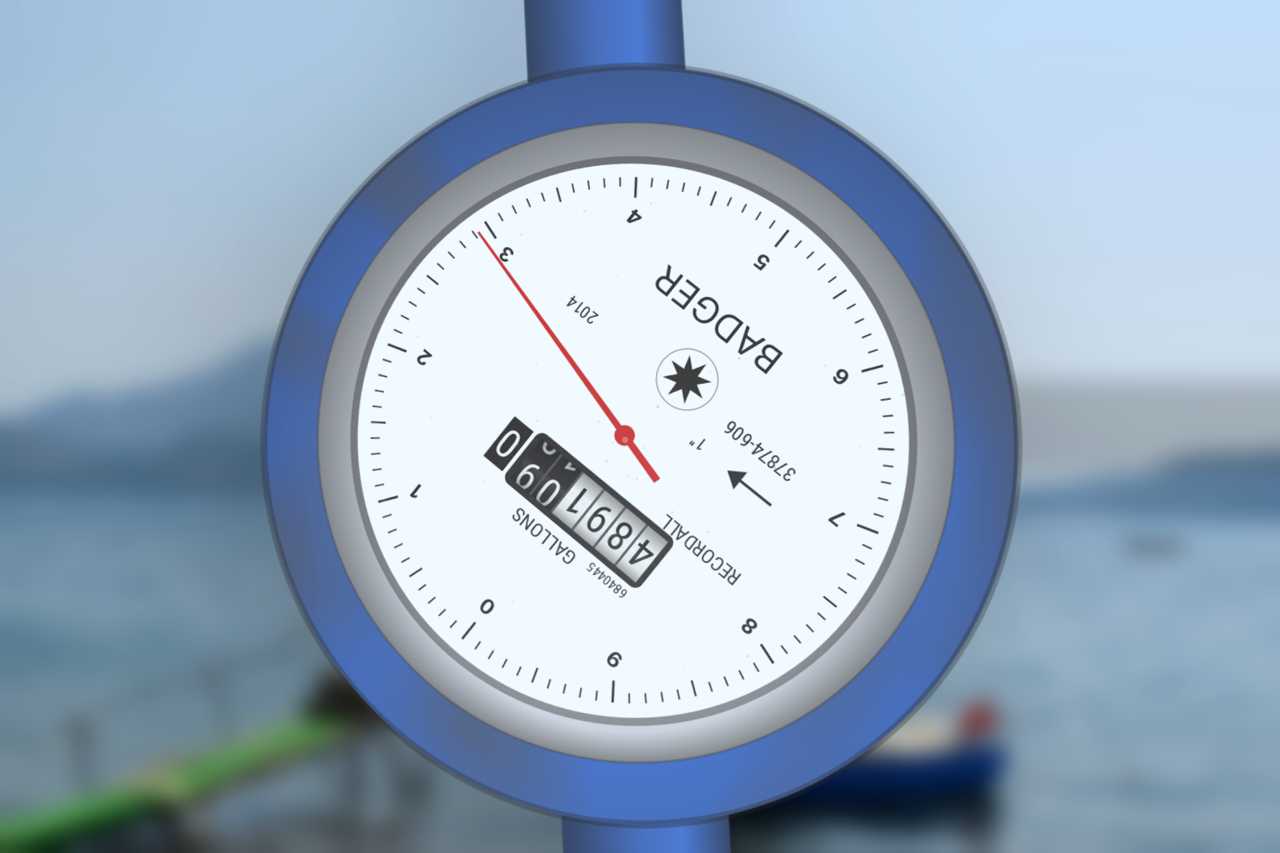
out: 4891092.9
